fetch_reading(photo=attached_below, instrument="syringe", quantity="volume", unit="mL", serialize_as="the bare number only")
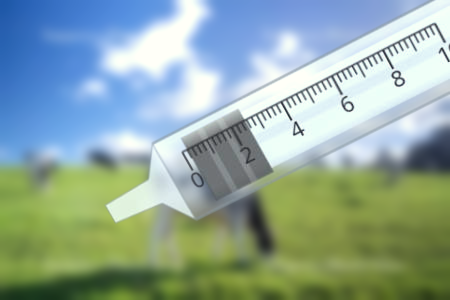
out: 0.2
